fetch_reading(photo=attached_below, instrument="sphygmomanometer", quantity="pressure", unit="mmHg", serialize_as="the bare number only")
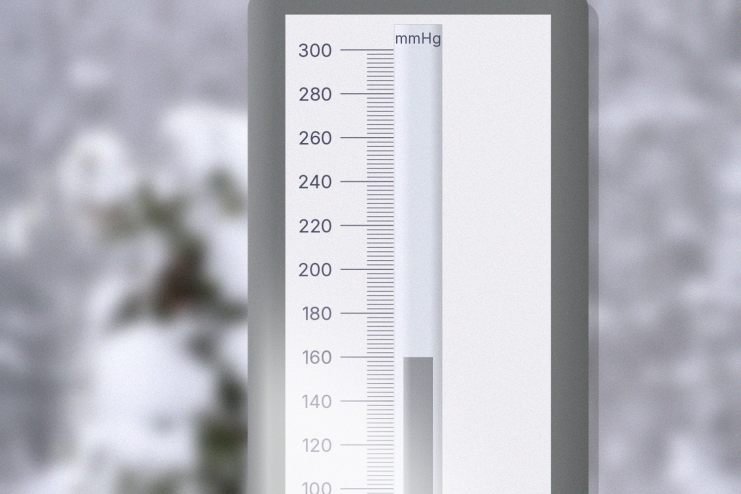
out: 160
